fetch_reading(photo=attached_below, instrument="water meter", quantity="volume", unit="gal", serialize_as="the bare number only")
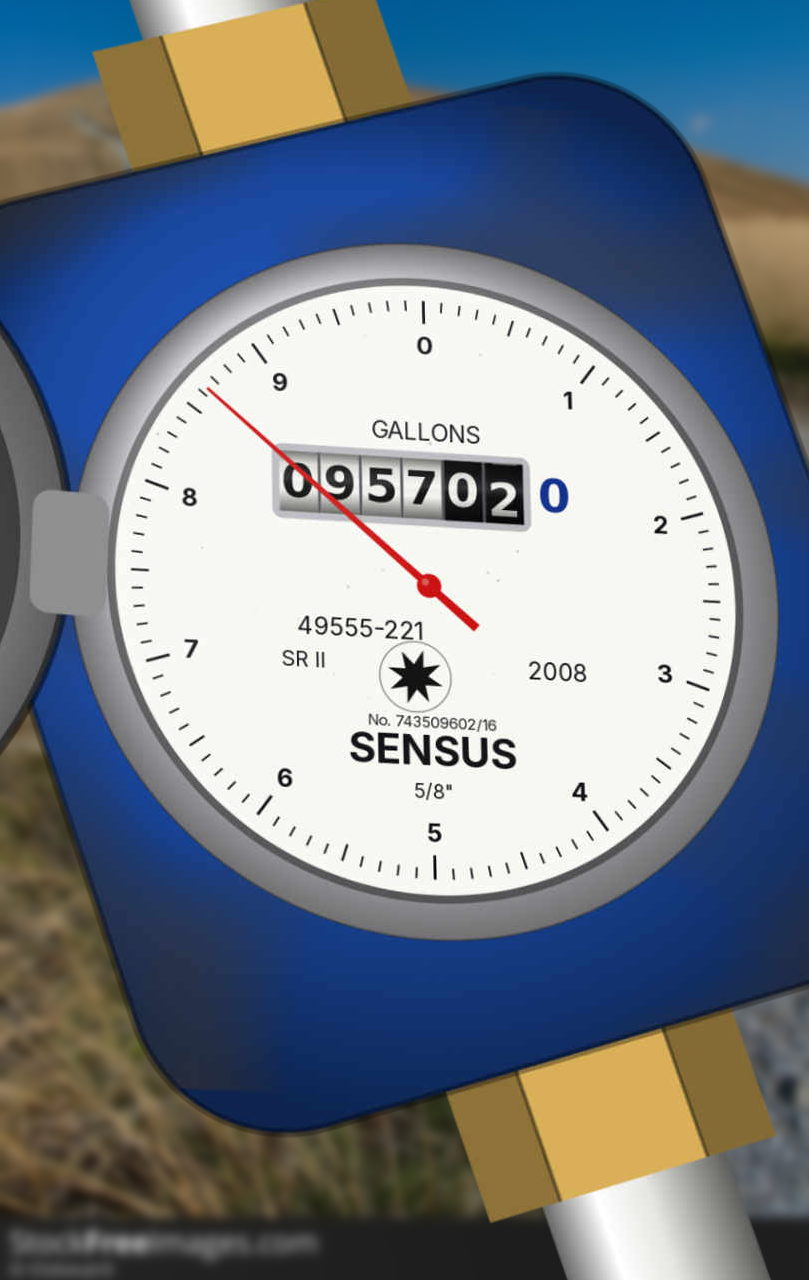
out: 957018.6
